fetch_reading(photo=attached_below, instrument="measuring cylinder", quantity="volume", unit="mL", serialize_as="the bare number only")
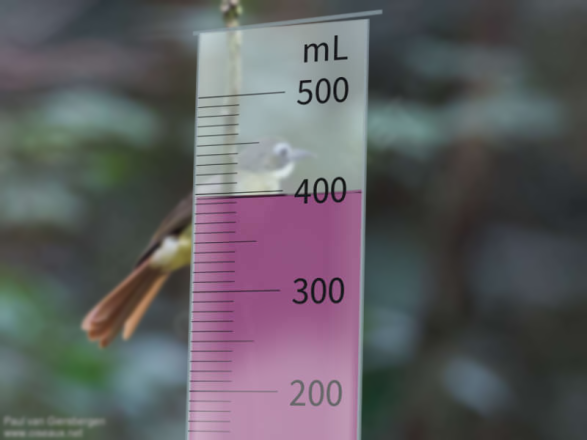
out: 395
